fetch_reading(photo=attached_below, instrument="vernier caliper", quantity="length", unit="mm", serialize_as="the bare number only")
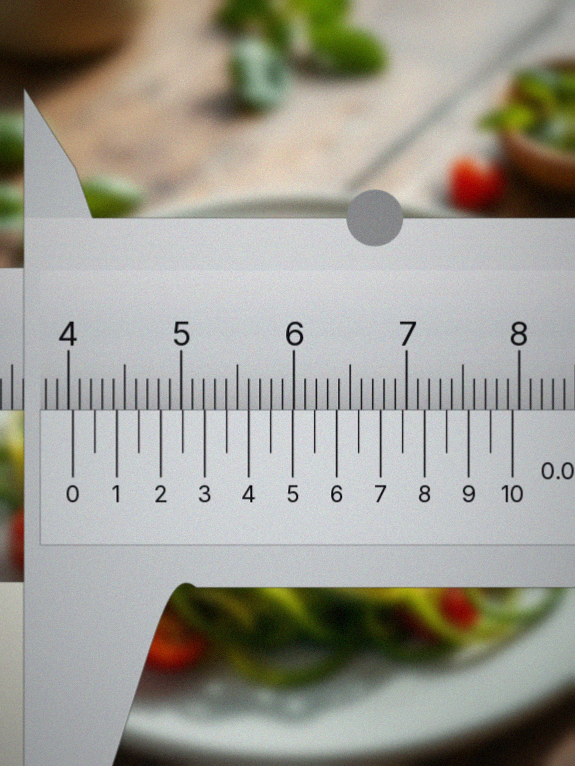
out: 40.4
